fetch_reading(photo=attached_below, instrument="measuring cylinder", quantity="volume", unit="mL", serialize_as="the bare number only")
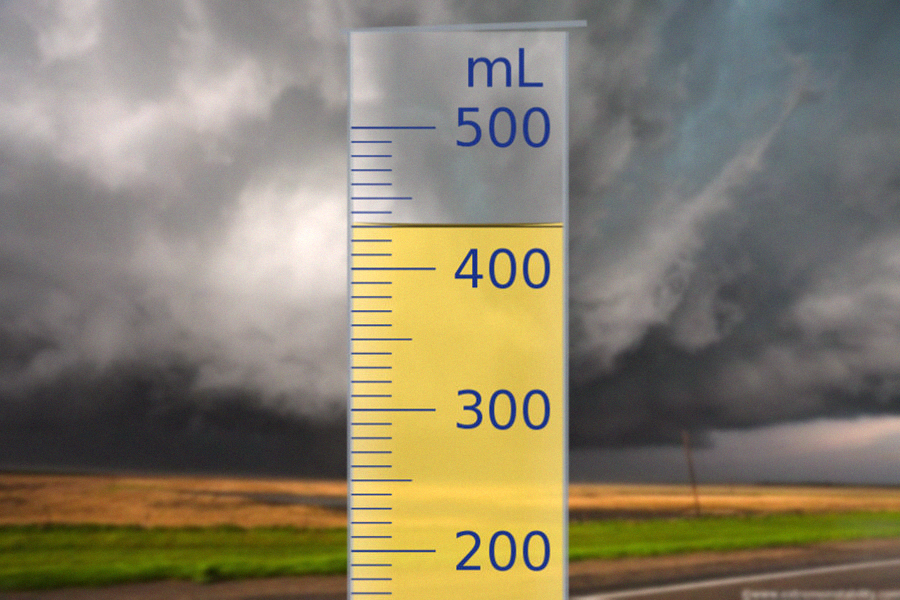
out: 430
